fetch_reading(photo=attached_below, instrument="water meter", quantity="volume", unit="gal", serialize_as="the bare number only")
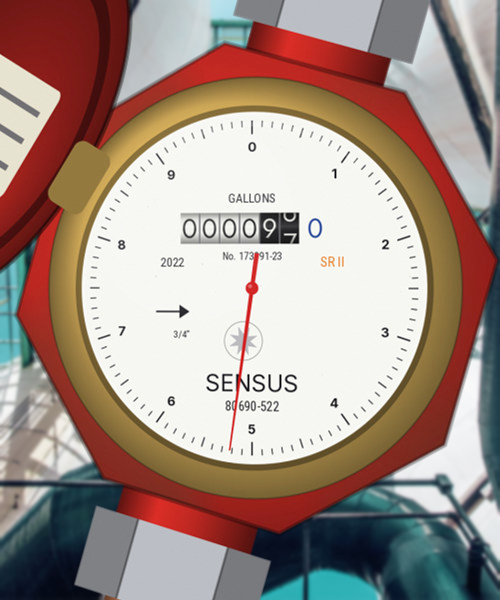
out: 965.2
